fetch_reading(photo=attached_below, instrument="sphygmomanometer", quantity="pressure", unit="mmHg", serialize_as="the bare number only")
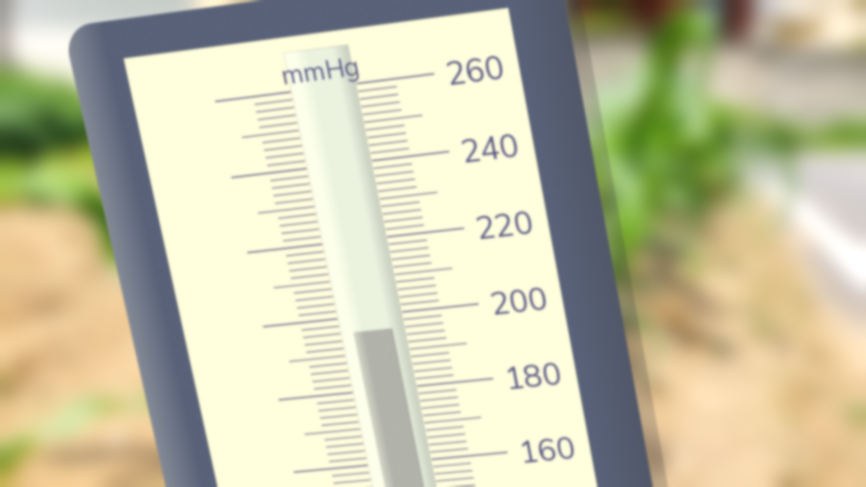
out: 196
